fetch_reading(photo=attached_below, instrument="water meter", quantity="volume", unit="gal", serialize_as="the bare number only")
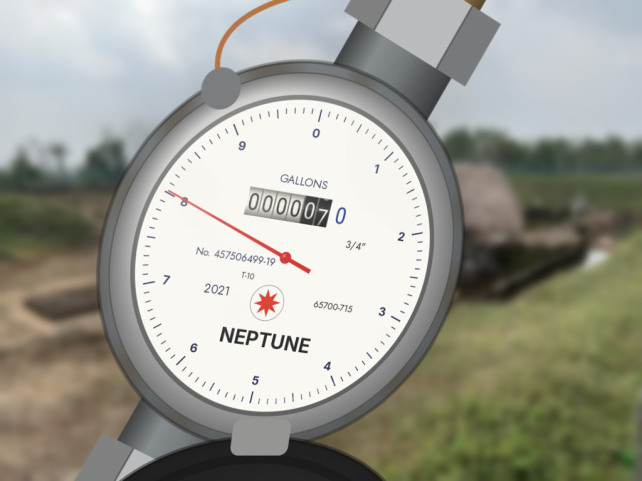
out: 68.0
